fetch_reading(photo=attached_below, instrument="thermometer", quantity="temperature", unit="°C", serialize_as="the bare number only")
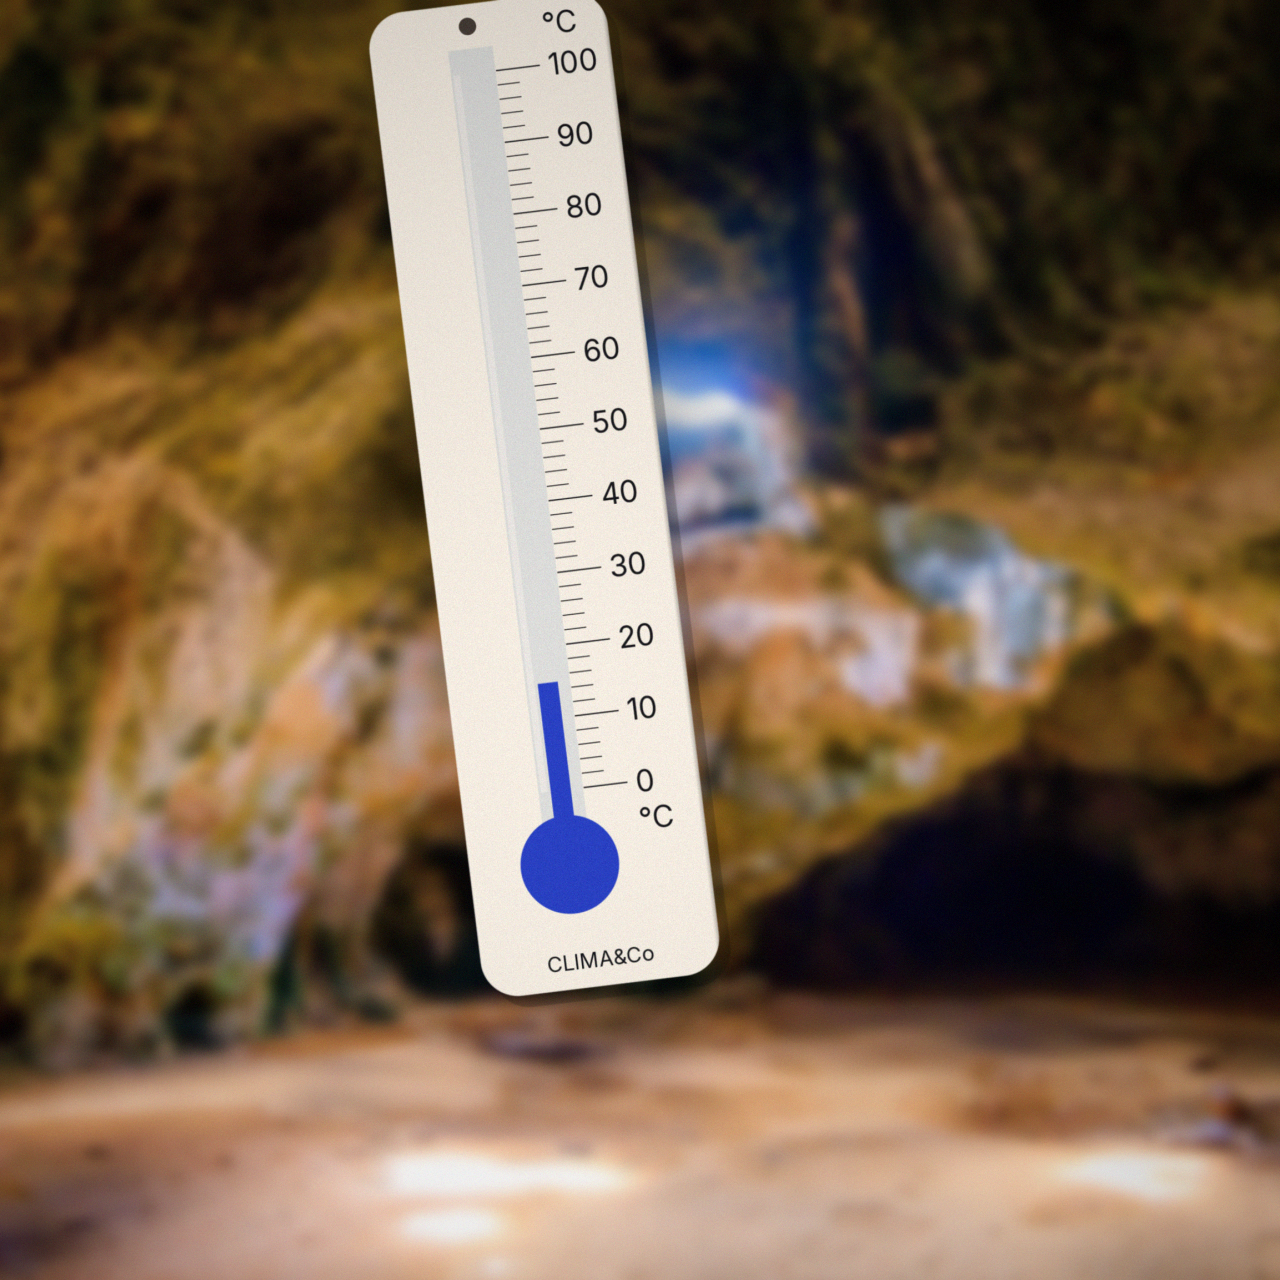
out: 15
